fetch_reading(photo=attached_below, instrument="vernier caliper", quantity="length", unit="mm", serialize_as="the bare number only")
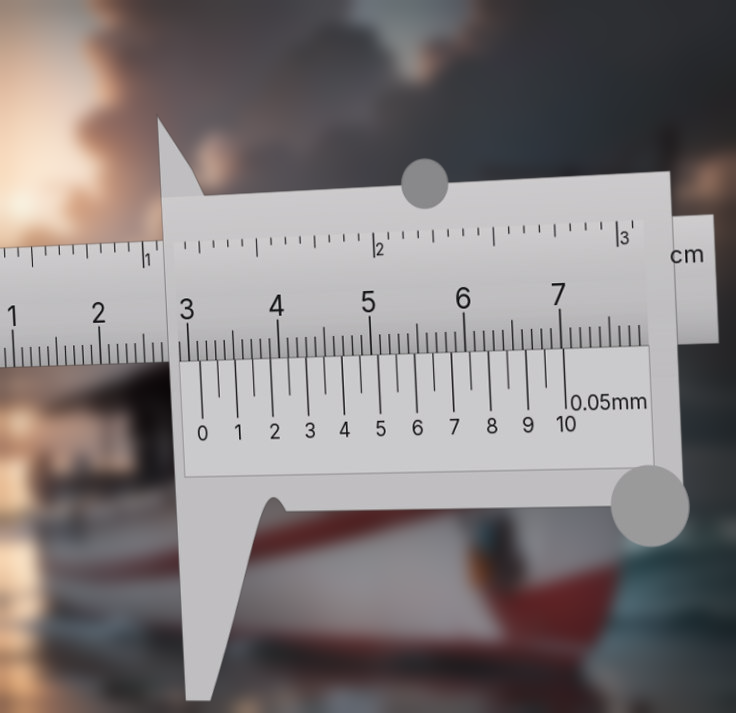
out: 31.2
